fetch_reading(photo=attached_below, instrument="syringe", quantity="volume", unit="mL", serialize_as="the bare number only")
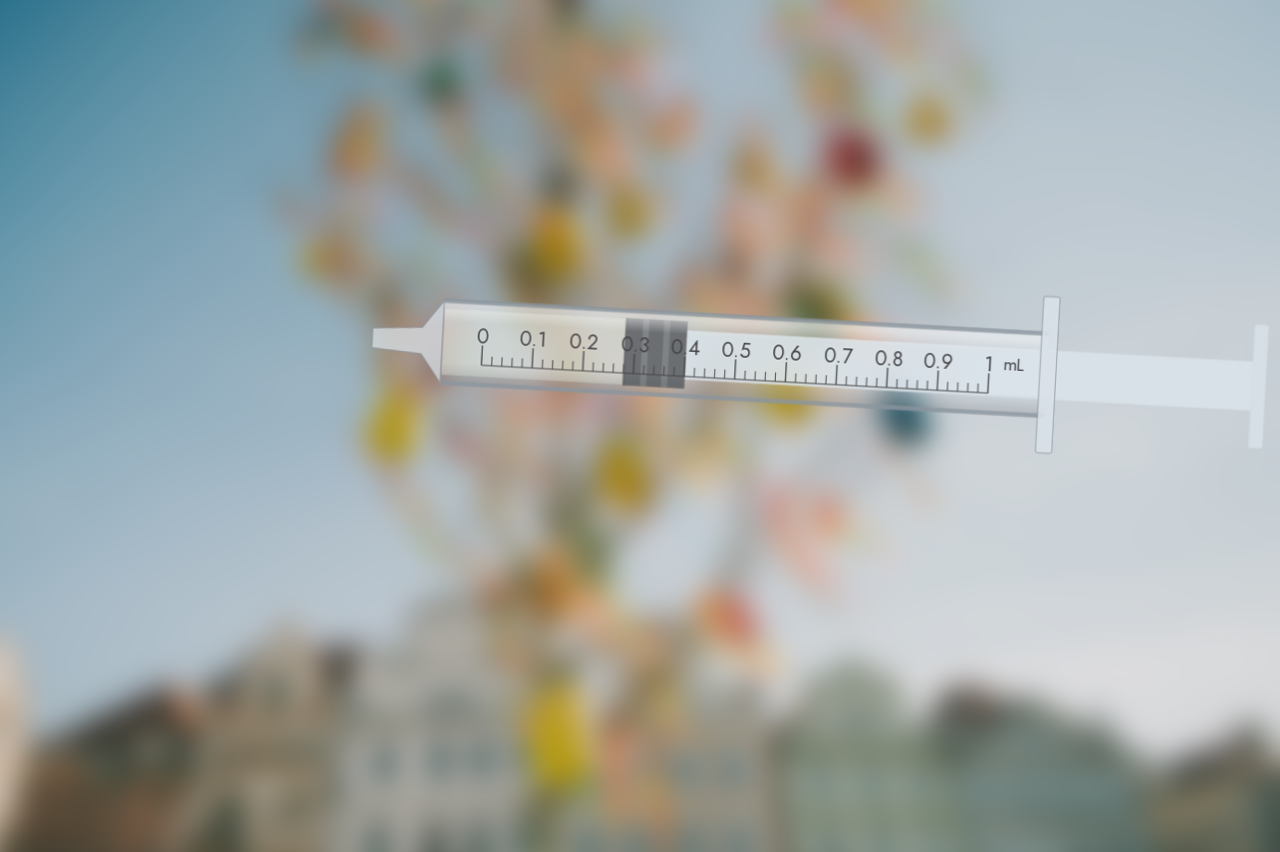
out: 0.28
